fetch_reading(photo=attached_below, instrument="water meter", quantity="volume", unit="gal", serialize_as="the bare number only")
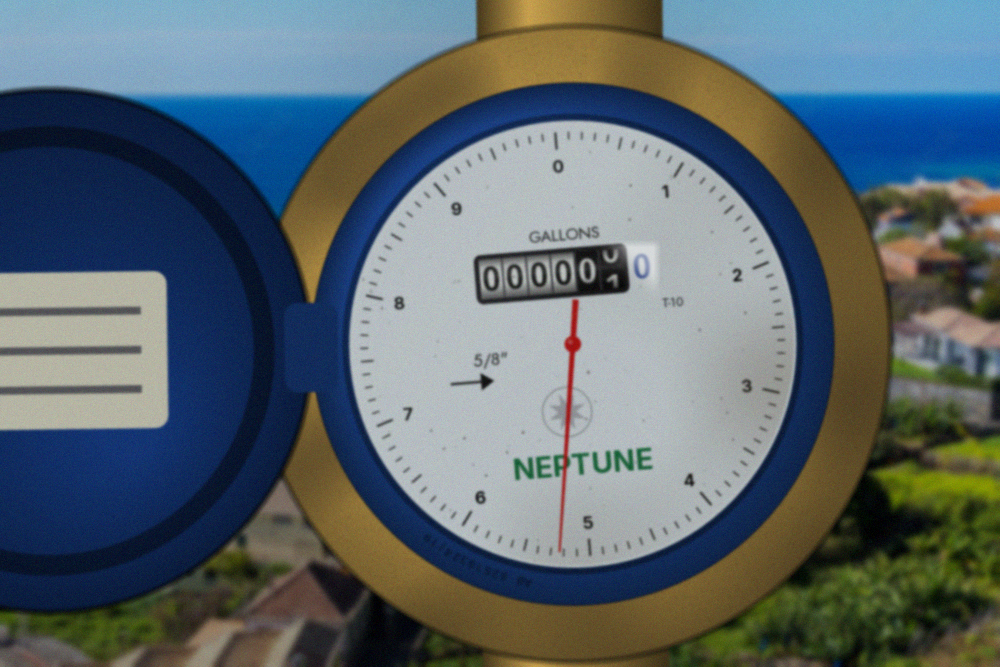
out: 5.2
